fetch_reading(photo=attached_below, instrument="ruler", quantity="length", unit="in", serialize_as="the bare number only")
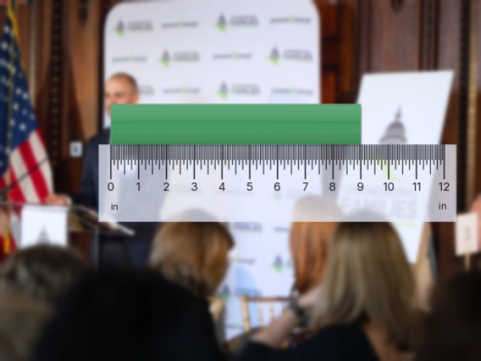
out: 9
